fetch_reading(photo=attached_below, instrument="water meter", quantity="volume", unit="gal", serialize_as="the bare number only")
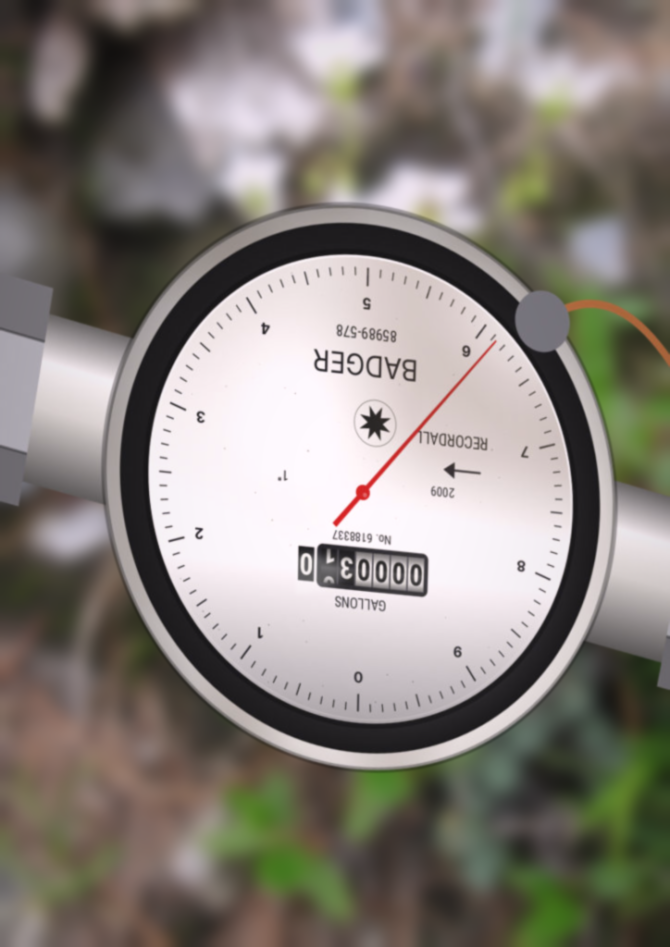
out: 306.1
